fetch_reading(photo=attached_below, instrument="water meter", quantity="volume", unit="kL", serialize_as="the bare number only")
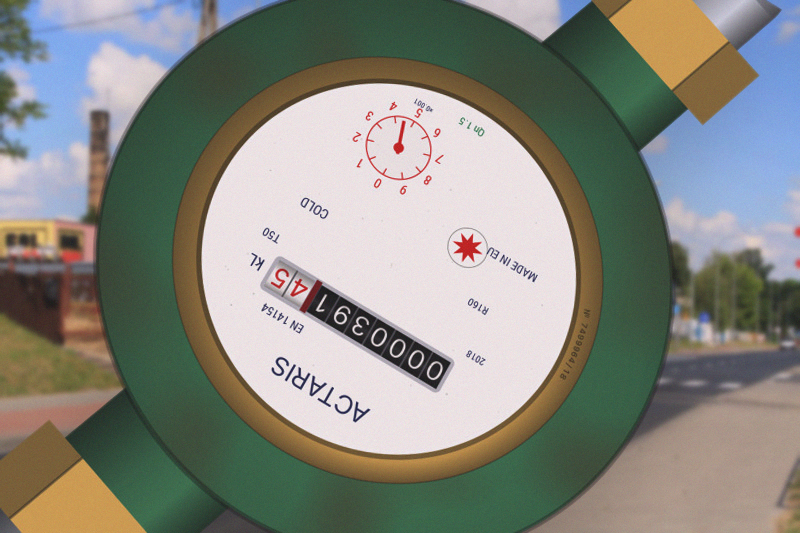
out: 391.454
